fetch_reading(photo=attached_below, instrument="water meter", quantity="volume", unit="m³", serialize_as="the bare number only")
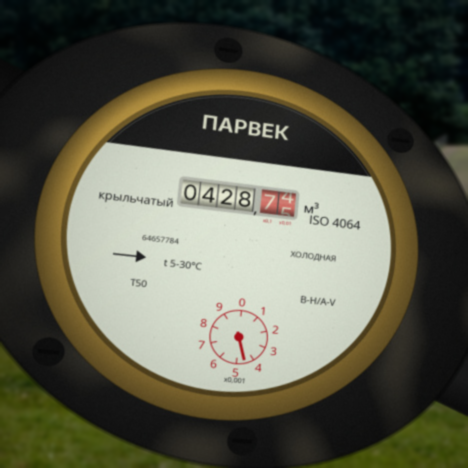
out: 428.744
